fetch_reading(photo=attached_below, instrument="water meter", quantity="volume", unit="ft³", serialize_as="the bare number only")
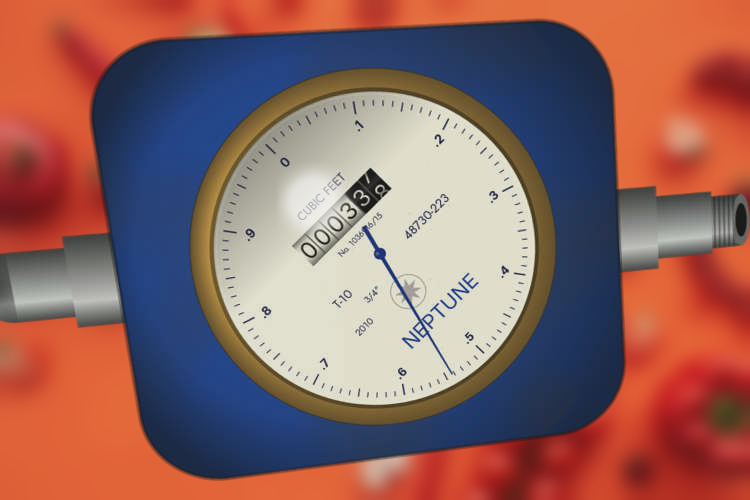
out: 337.54
